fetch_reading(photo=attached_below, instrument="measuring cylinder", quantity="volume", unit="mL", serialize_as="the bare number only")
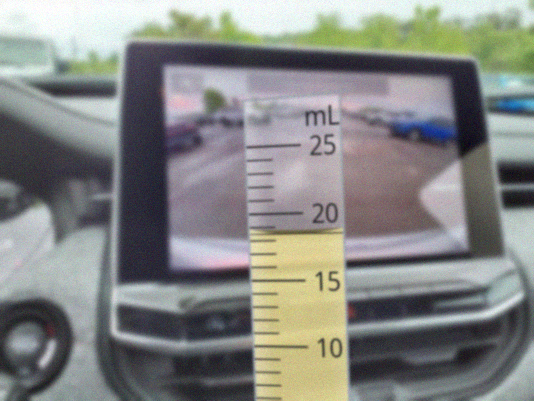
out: 18.5
